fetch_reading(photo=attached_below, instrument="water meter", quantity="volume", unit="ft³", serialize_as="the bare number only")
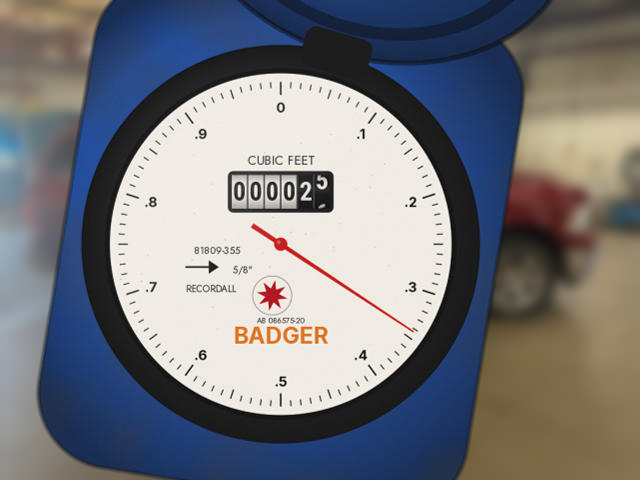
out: 25.34
